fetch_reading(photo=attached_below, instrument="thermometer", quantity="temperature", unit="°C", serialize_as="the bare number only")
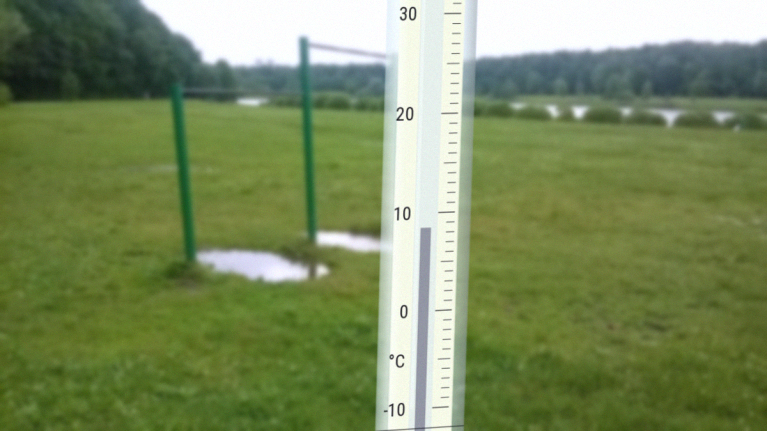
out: 8.5
